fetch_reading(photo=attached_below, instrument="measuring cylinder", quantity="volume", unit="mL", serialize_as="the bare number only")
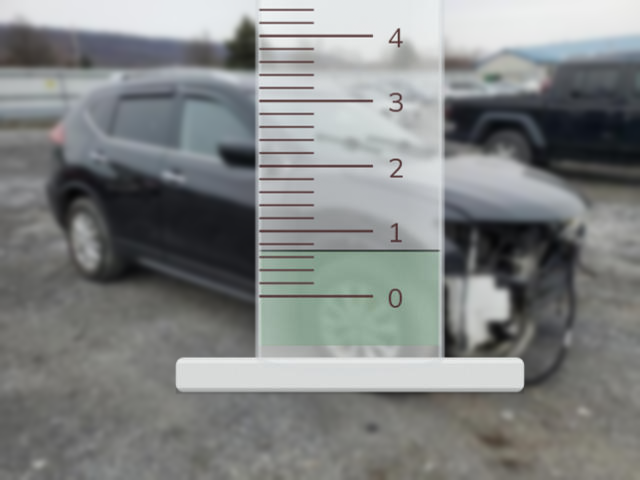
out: 0.7
